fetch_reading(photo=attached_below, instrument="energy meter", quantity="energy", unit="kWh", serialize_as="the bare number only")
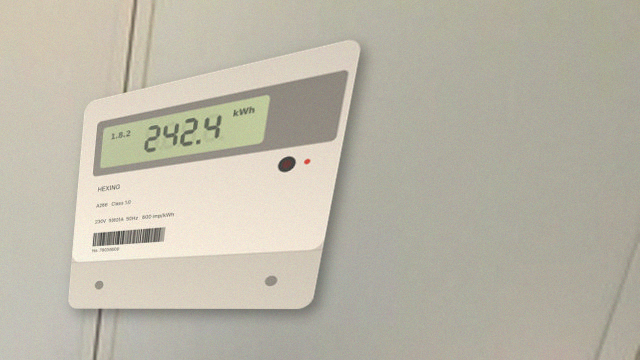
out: 242.4
